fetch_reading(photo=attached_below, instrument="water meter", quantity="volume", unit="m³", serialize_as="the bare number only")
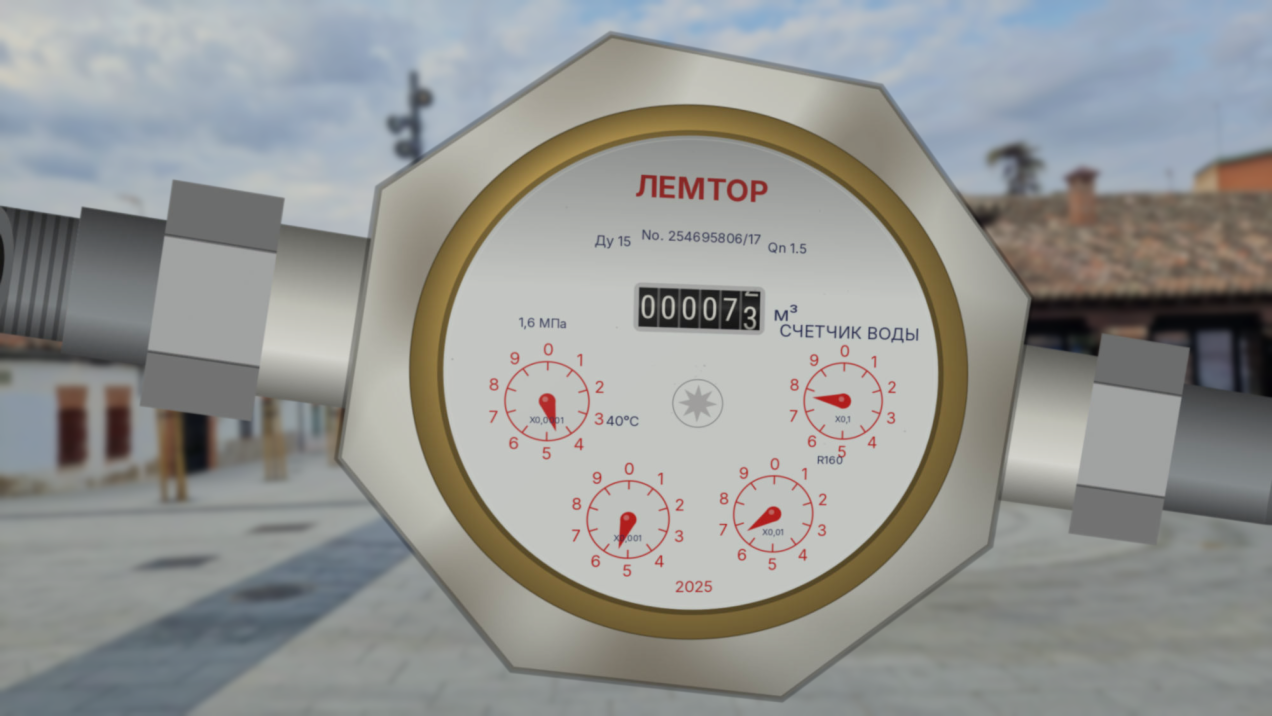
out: 72.7654
